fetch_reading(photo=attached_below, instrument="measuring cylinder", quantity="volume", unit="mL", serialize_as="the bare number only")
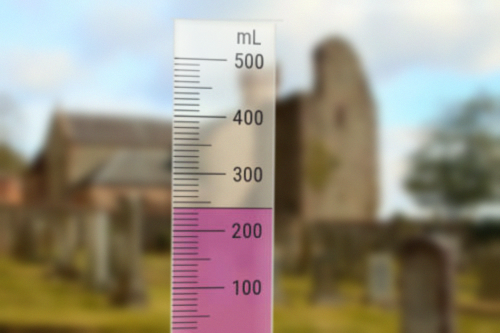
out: 240
